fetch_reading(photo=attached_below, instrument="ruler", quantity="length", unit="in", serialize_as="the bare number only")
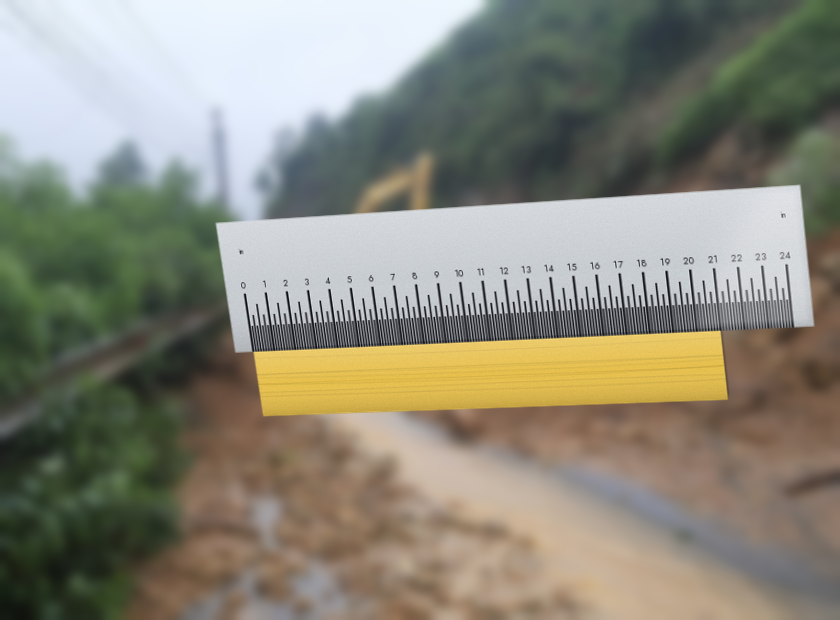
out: 21
